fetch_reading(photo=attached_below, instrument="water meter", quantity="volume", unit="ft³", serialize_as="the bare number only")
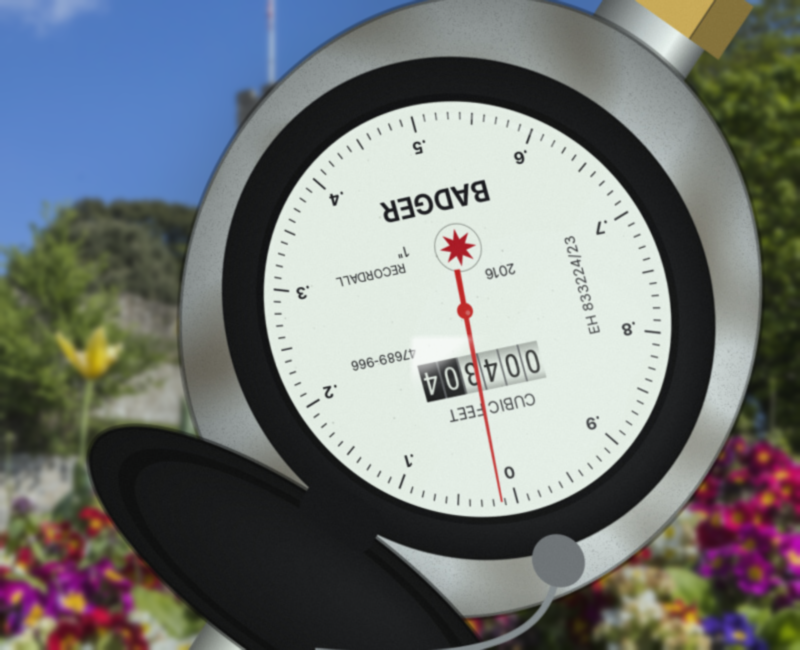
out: 4304.01
